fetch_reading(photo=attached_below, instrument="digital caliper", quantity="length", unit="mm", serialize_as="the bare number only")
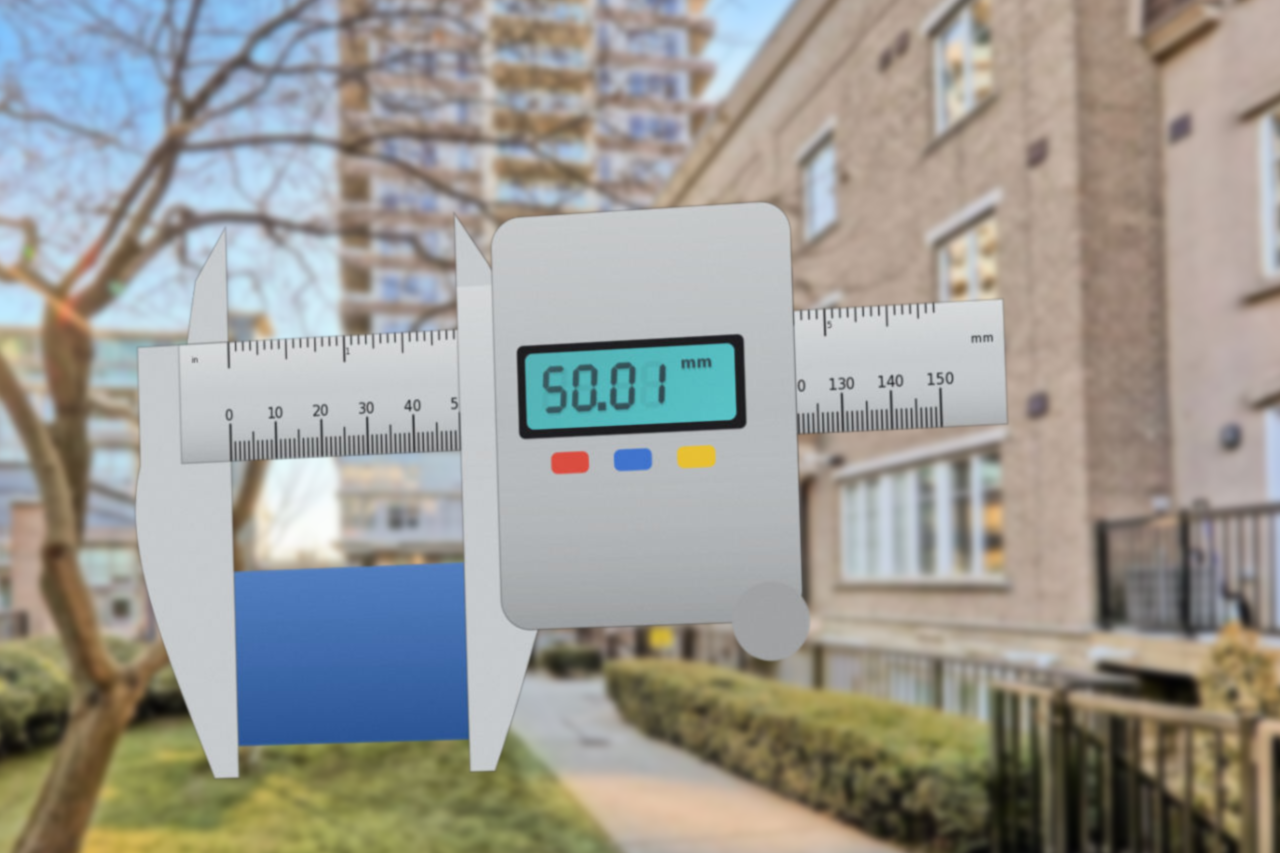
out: 50.01
